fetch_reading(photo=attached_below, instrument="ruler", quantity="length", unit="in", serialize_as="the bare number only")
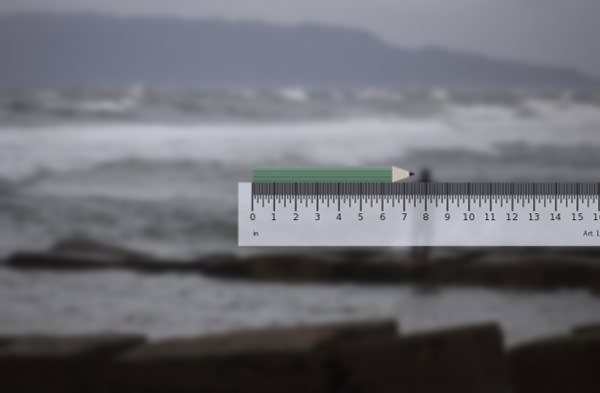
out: 7.5
